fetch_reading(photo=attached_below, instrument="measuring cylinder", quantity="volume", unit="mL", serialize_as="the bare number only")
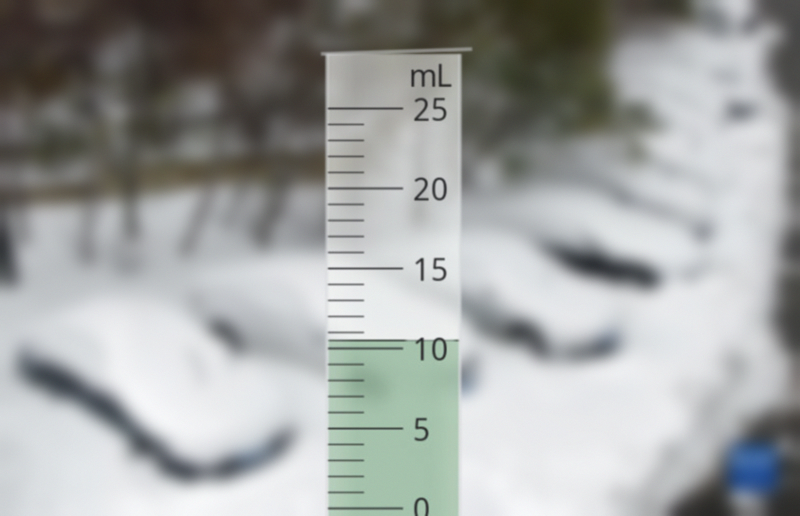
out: 10.5
